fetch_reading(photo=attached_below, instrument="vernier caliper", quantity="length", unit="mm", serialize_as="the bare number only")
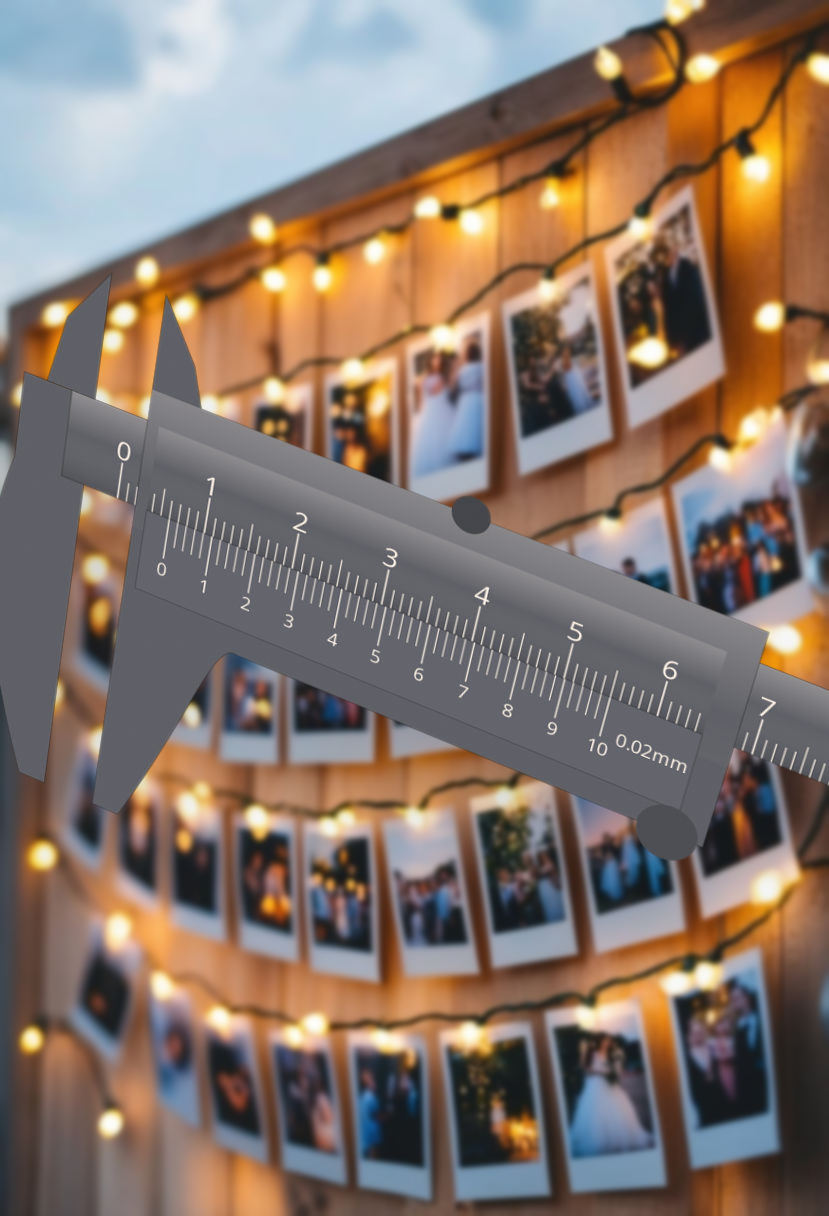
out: 6.0
